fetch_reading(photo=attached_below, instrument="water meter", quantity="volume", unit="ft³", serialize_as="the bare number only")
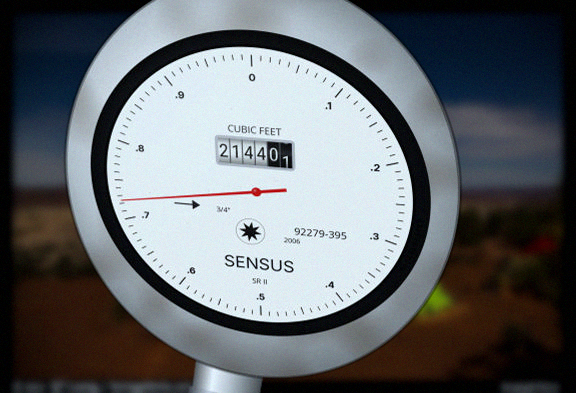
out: 214400.72
